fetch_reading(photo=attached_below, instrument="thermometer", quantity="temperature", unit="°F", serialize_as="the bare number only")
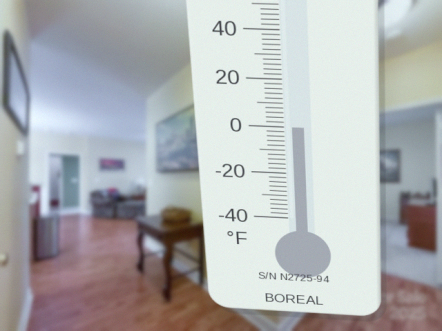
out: 0
